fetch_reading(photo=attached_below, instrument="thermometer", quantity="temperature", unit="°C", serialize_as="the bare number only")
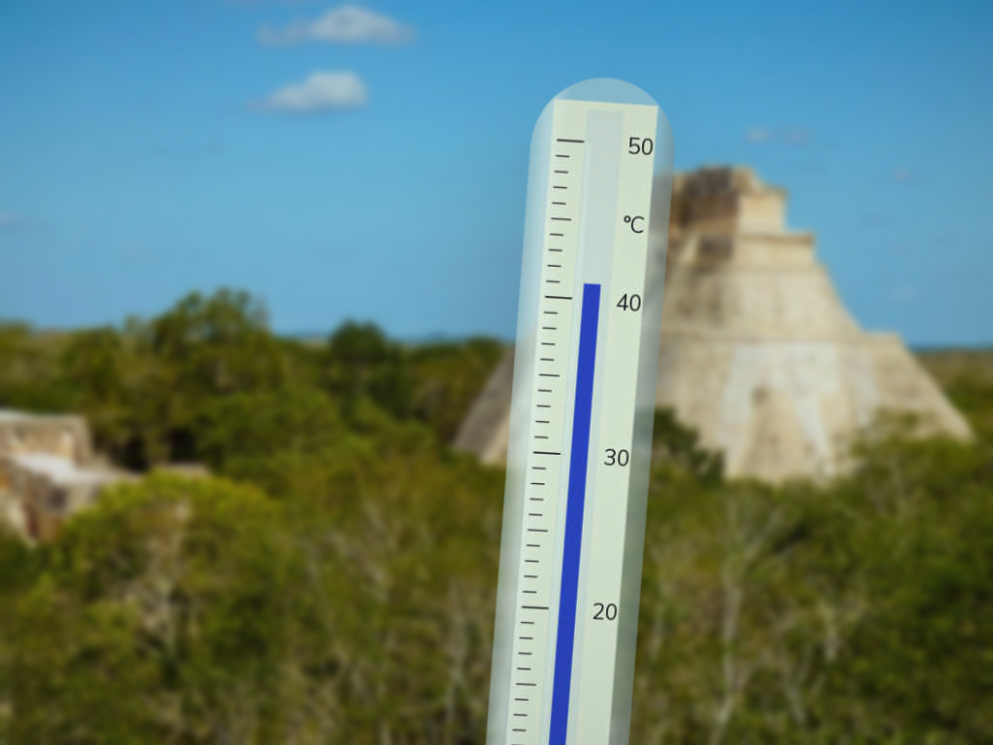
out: 41
